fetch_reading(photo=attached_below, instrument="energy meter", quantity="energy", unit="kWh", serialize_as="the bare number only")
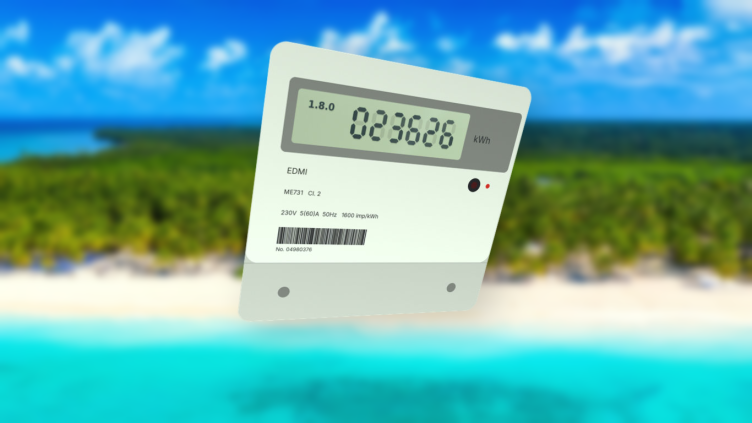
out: 23626
